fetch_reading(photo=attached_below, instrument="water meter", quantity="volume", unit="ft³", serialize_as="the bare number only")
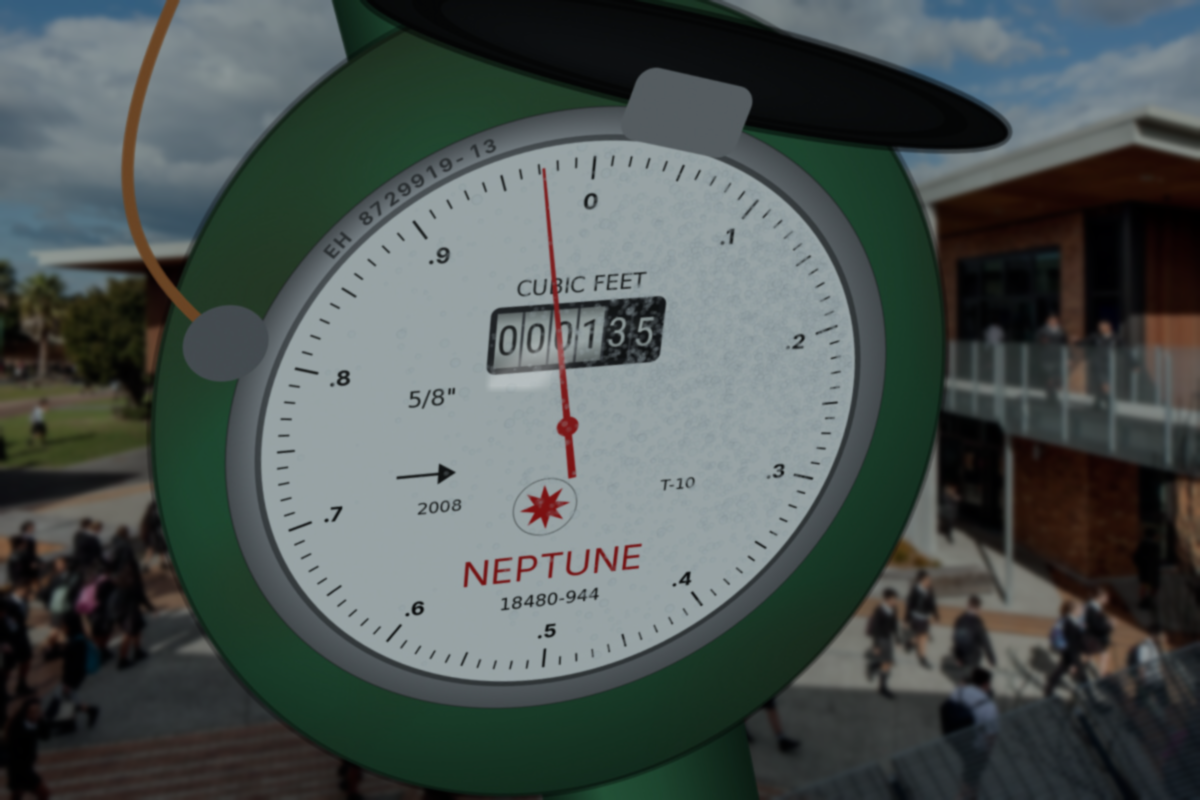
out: 134.97
